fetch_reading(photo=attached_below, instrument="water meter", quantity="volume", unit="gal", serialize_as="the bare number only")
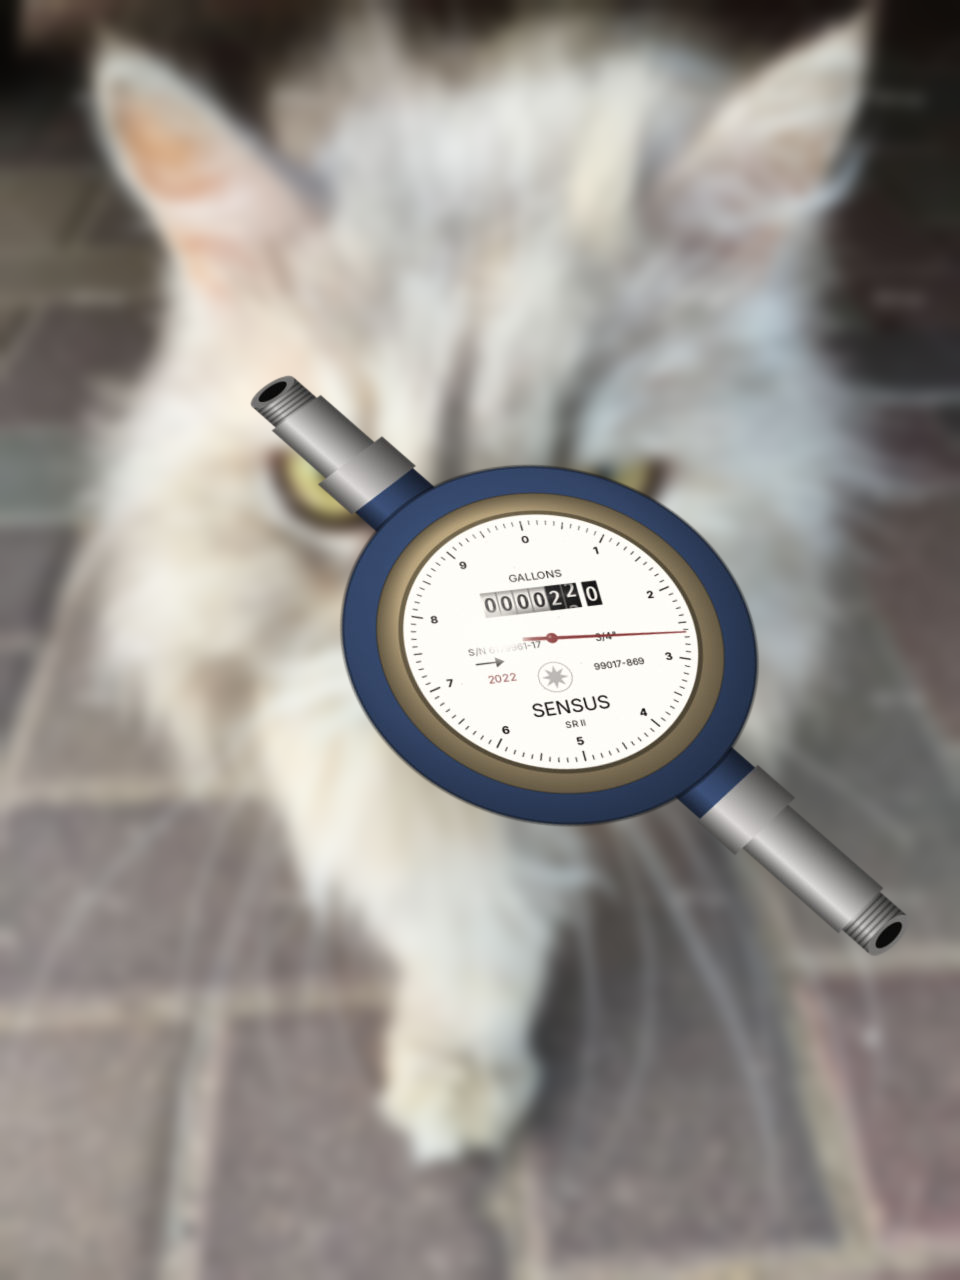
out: 222.6
